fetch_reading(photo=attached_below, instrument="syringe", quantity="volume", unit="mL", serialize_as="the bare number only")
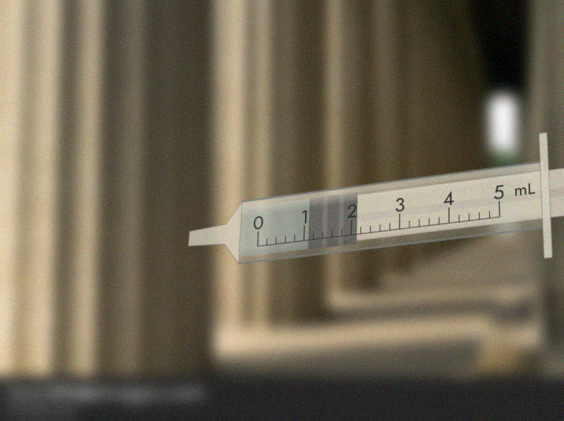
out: 1.1
